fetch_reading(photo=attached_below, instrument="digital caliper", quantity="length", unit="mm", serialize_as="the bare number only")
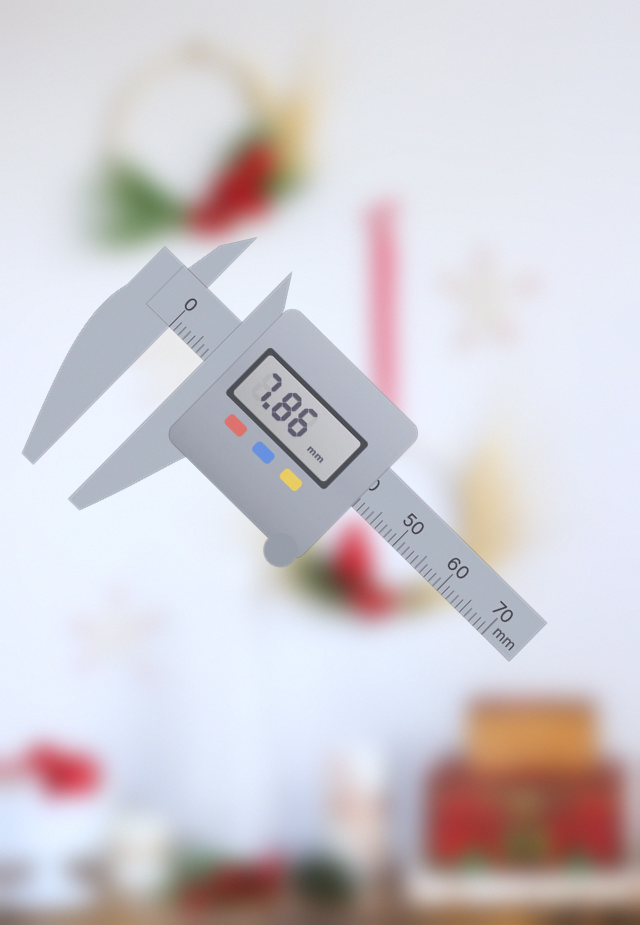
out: 7.86
